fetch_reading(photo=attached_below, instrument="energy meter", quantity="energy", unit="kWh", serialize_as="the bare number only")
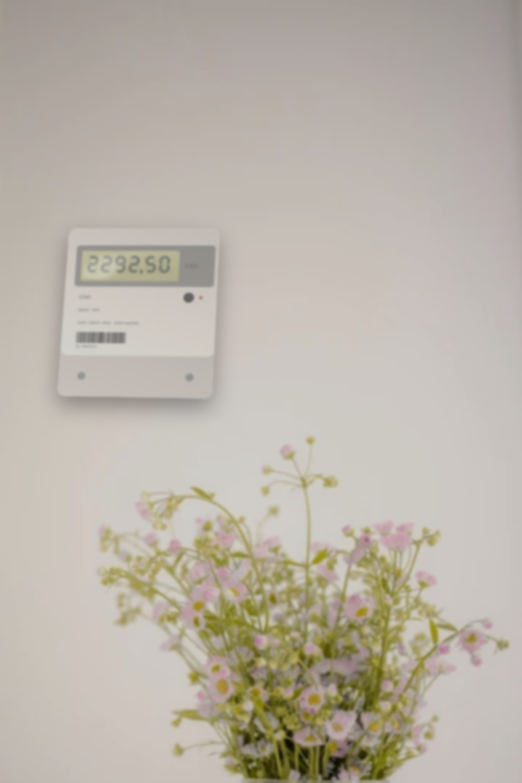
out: 2292.50
